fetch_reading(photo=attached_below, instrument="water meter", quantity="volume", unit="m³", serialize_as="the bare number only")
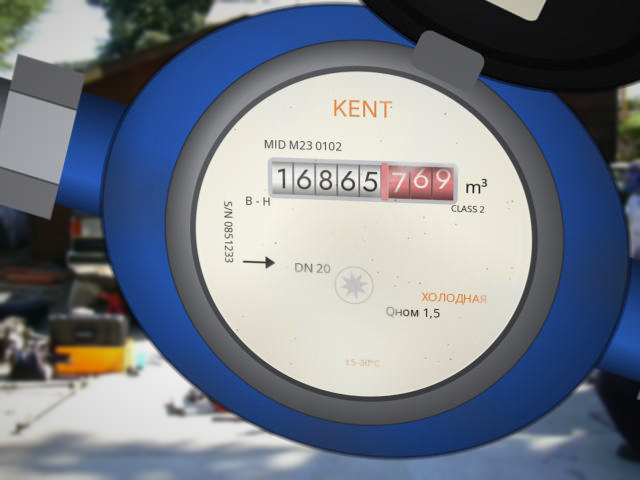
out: 16865.769
